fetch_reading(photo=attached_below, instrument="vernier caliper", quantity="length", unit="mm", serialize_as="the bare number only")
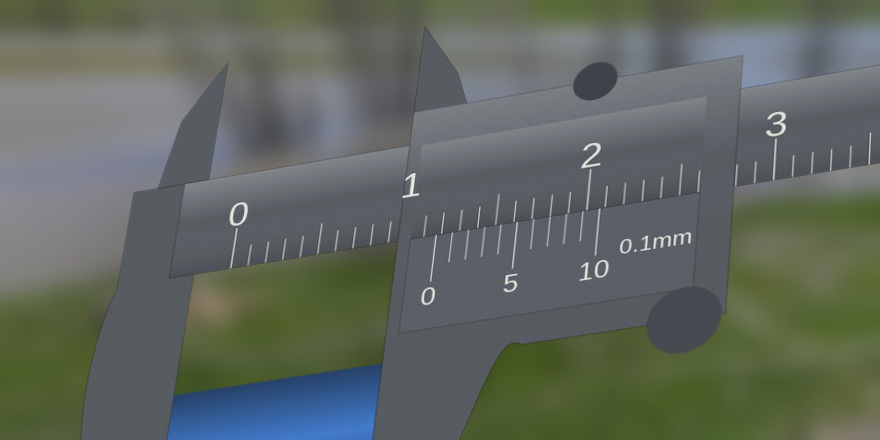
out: 11.7
